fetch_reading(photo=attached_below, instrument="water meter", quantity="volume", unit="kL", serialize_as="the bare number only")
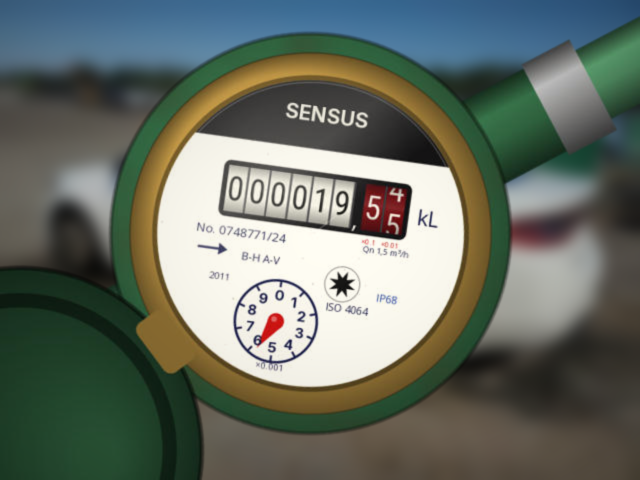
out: 19.545
